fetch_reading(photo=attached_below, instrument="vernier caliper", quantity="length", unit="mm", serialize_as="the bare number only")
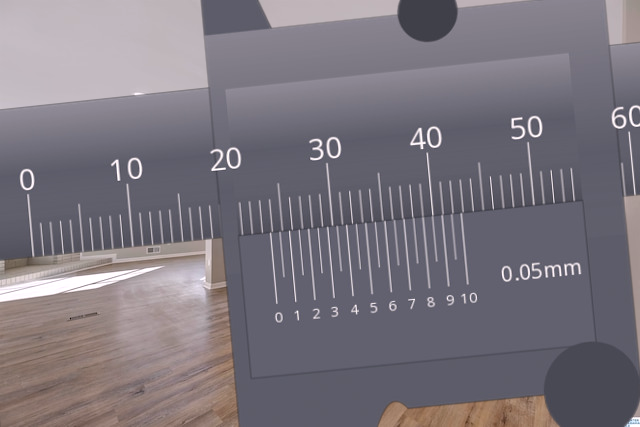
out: 23.8
